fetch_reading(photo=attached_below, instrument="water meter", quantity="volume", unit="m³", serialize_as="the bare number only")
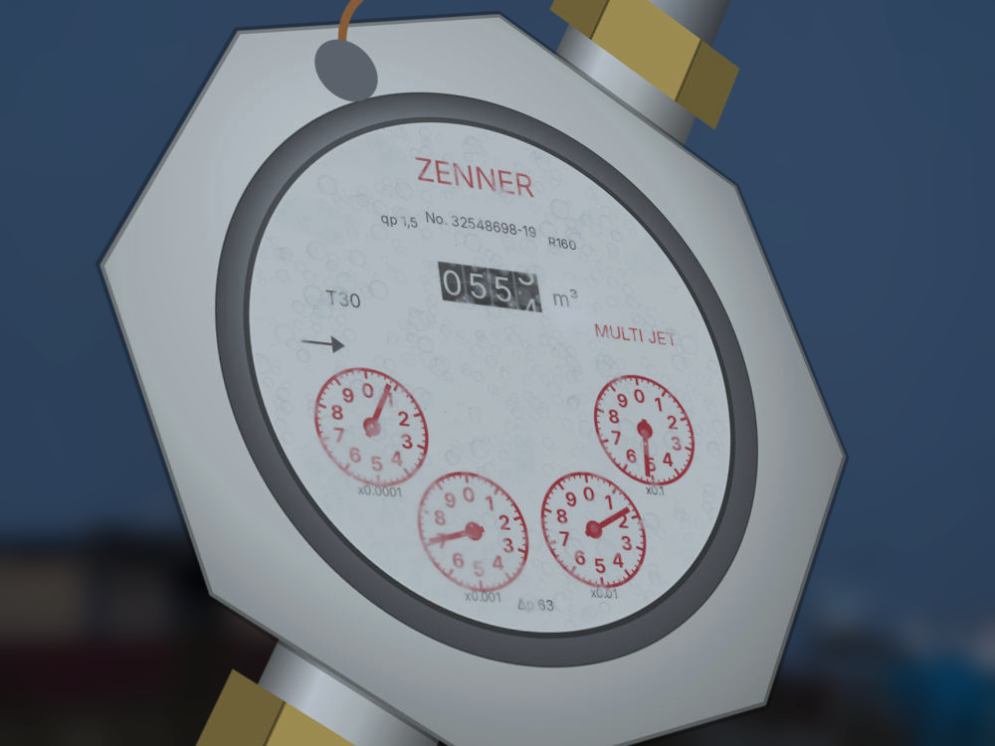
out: 553.5170
